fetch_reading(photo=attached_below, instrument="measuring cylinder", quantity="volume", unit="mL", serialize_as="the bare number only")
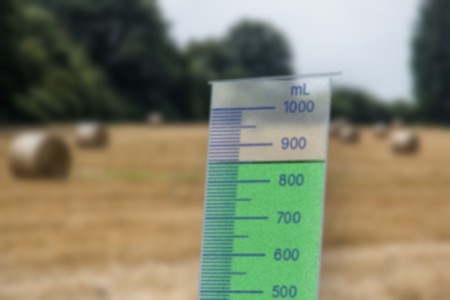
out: 850
